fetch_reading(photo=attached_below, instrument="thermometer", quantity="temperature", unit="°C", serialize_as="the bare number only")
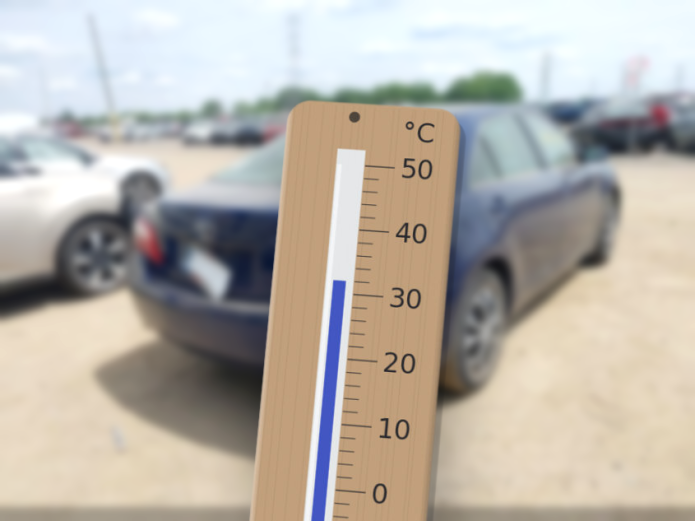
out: 32
